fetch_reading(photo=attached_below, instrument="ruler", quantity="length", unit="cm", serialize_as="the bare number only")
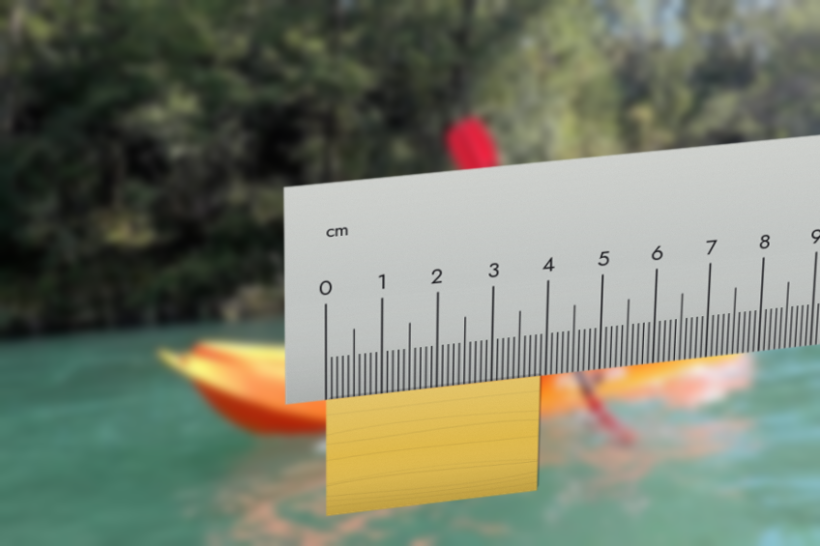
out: 3.9
